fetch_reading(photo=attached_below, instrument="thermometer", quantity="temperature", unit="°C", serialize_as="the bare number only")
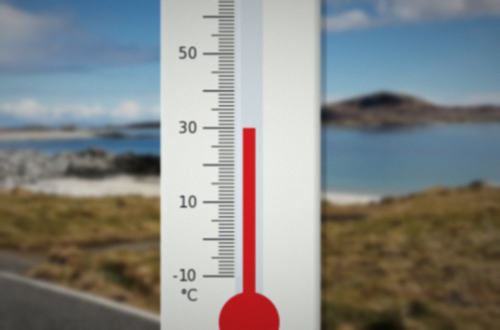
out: 30
